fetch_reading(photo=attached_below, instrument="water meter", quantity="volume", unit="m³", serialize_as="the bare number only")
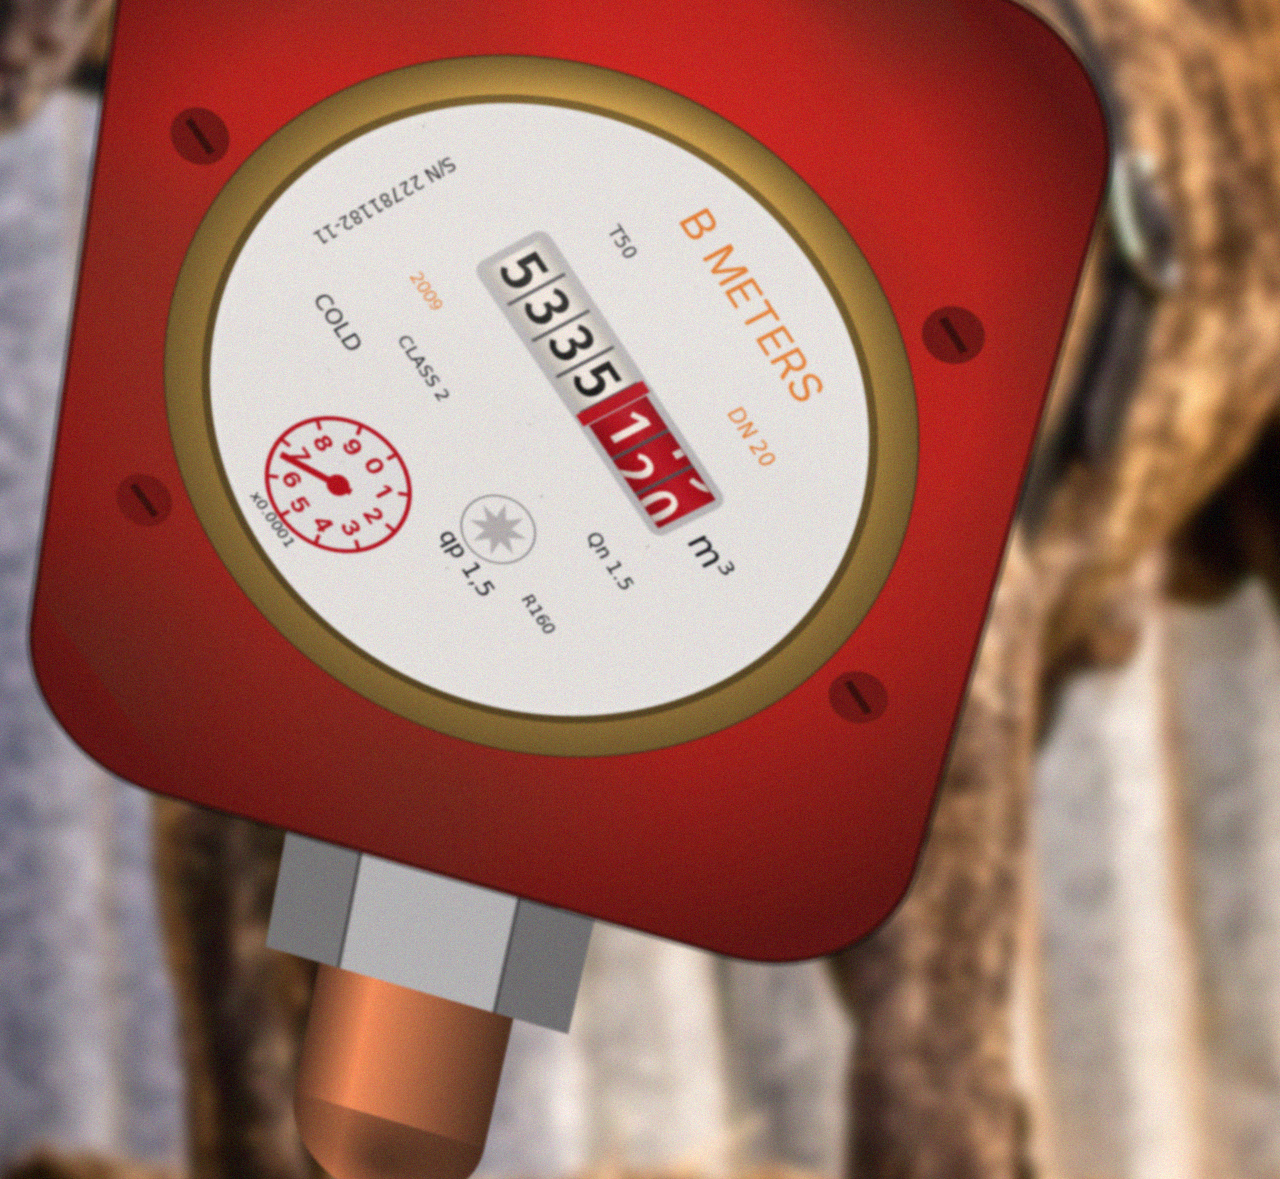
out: 5335.1196
